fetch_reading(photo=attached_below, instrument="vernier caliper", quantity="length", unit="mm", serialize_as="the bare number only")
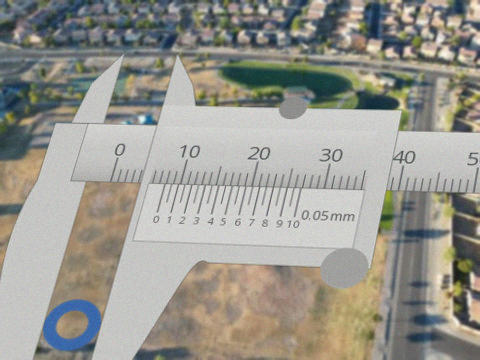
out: 7.8
